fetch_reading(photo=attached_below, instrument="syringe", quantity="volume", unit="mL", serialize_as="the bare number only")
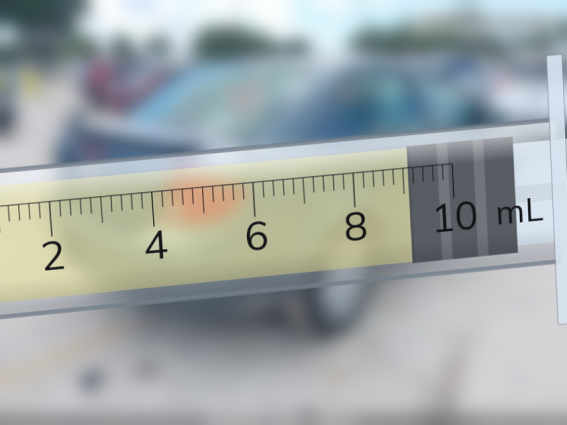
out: 9.1
